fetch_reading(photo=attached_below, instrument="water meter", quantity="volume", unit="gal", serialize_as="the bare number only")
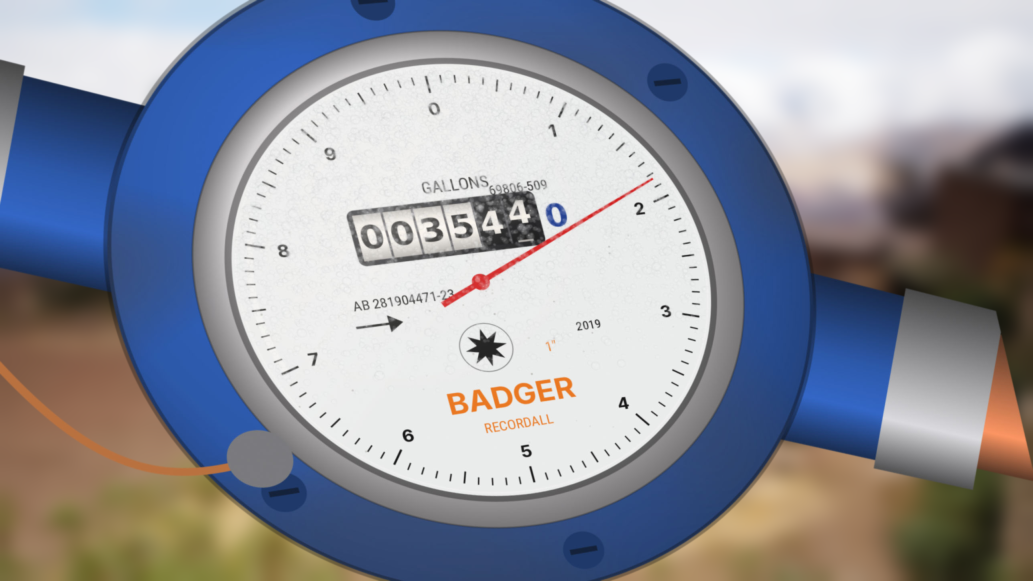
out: 35441.8
